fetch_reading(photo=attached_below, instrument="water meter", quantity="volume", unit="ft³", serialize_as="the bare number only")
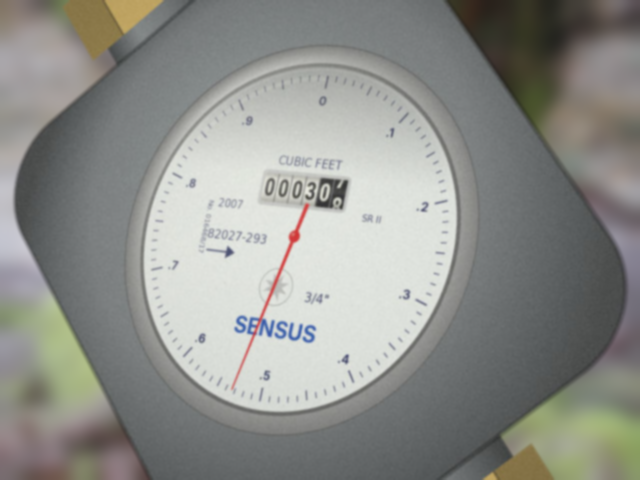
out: 307.53
